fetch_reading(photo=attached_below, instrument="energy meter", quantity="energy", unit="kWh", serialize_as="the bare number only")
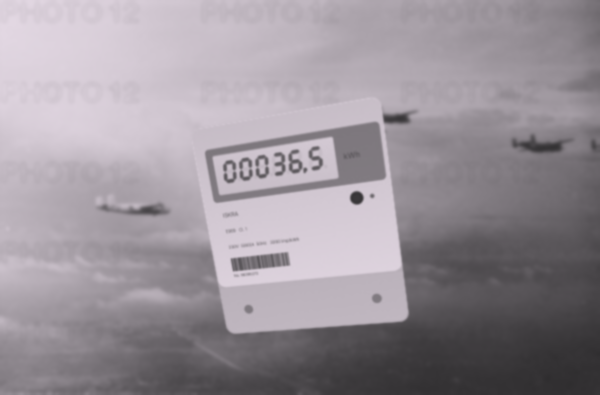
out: 36.5
